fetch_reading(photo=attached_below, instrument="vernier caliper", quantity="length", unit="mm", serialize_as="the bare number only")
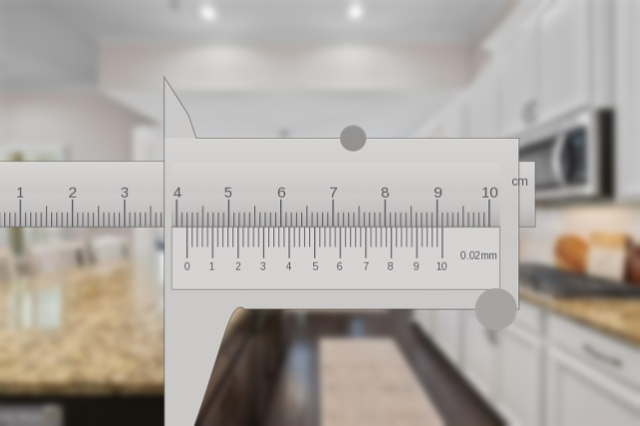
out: 42.0
